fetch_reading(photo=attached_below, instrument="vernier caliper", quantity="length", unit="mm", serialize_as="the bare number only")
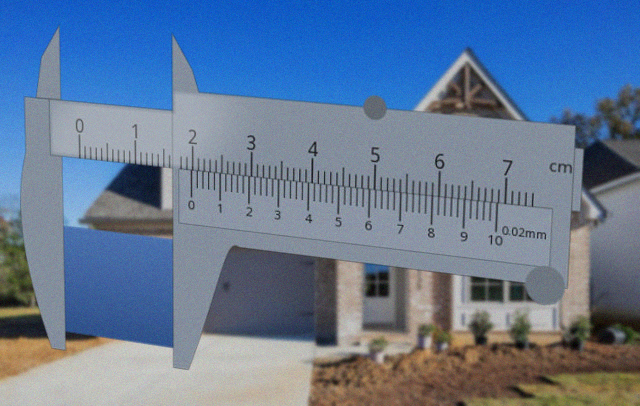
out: 19.8
